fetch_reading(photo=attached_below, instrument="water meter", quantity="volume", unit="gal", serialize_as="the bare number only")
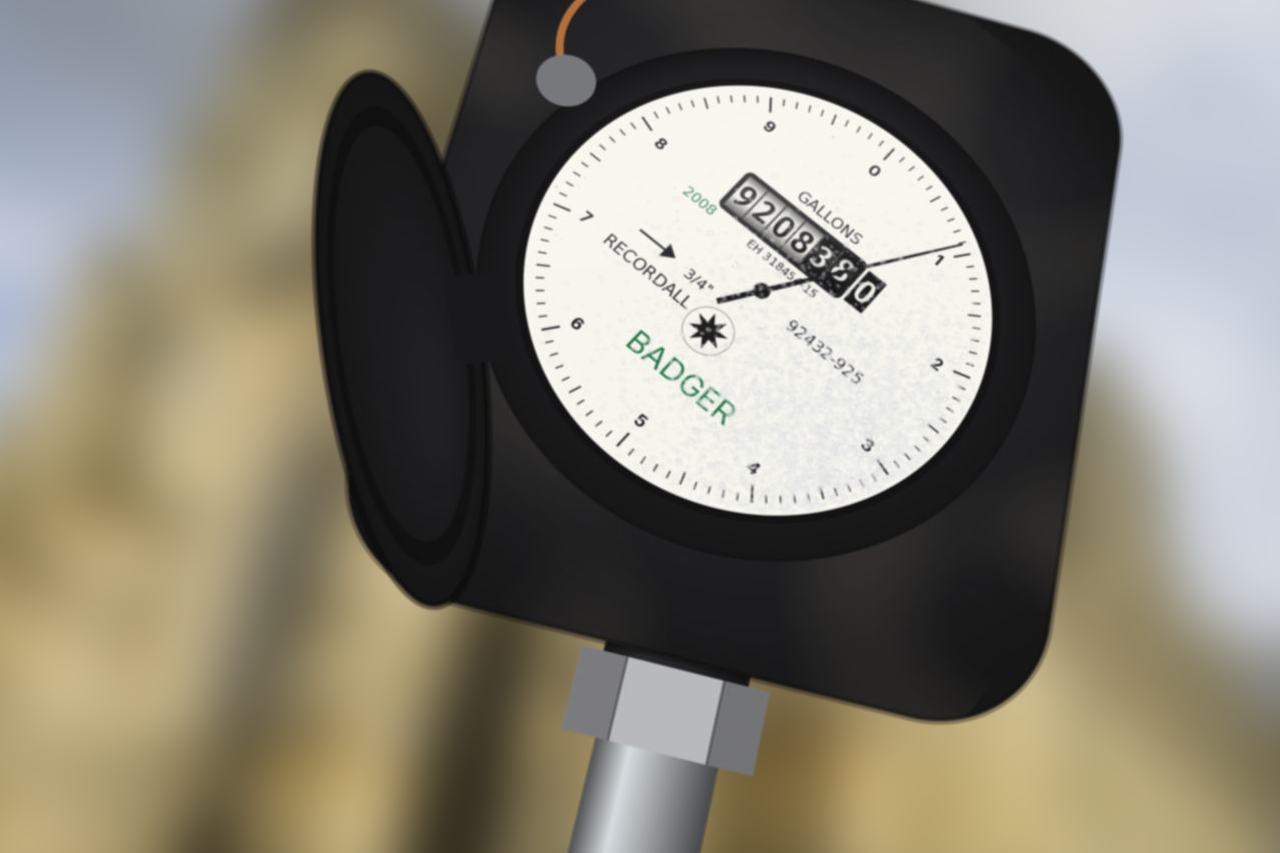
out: 9208380.9
